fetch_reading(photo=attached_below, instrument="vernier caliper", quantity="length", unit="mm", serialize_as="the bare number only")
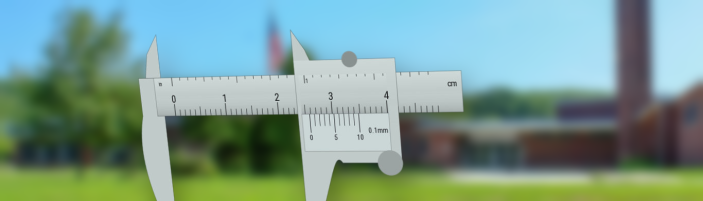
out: 25.8
